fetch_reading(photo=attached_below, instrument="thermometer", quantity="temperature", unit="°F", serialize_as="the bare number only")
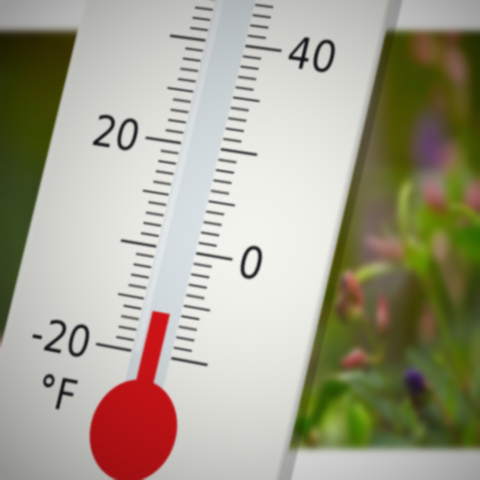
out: -12
